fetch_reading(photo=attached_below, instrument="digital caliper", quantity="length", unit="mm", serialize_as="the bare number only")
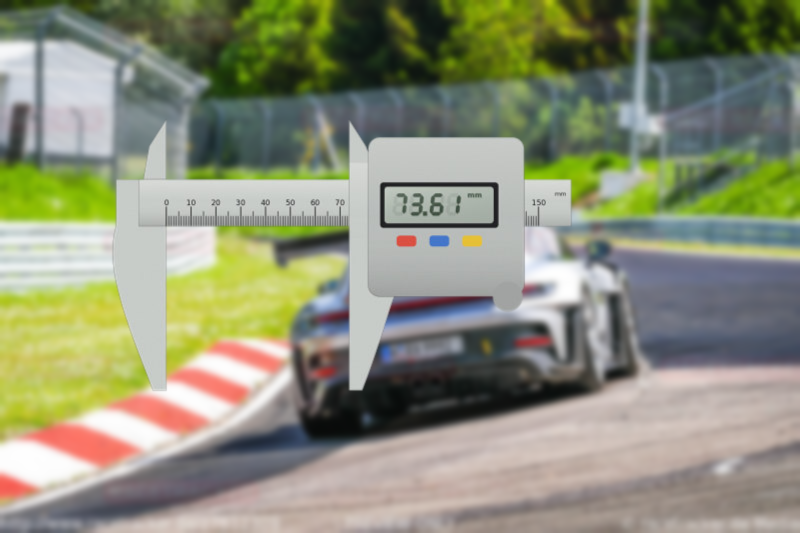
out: 73.61
